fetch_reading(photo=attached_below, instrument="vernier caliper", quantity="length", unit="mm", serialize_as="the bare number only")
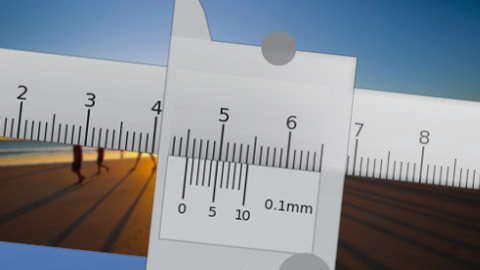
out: 45.2
